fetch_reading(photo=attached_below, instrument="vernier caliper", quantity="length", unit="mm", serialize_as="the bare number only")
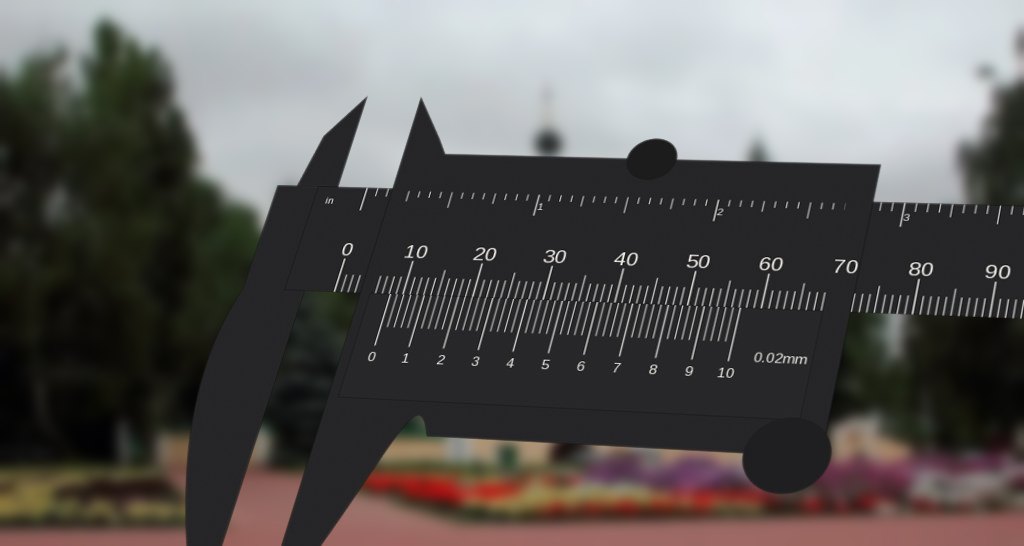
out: 8.2
